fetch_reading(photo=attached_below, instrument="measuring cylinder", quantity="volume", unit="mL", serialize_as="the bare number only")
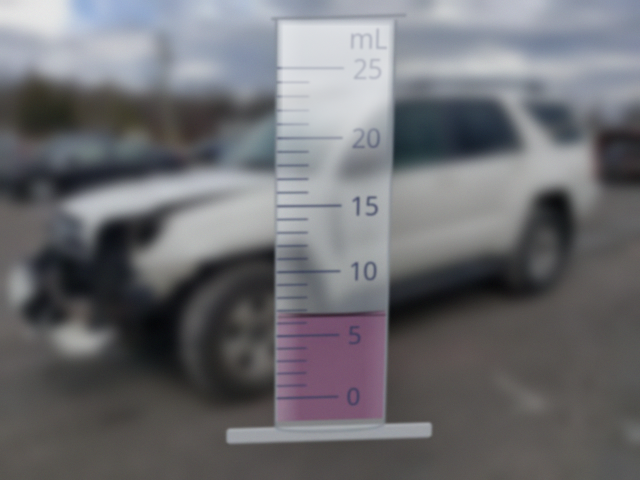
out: 6.5
